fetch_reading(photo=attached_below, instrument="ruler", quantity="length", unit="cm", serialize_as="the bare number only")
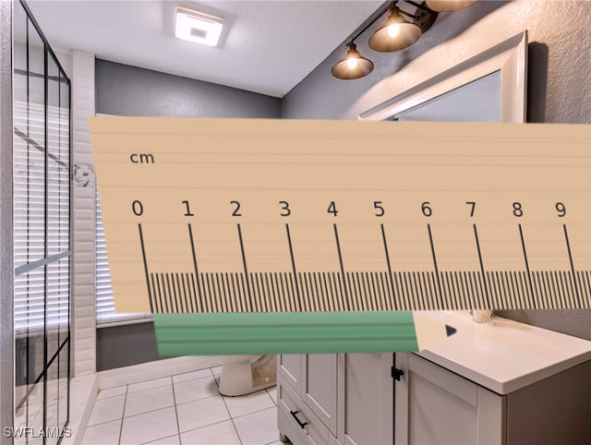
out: 6.2
